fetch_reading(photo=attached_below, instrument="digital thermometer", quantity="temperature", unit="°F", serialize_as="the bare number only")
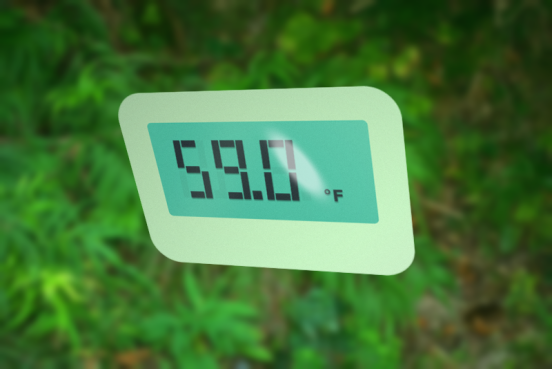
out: 59.0
